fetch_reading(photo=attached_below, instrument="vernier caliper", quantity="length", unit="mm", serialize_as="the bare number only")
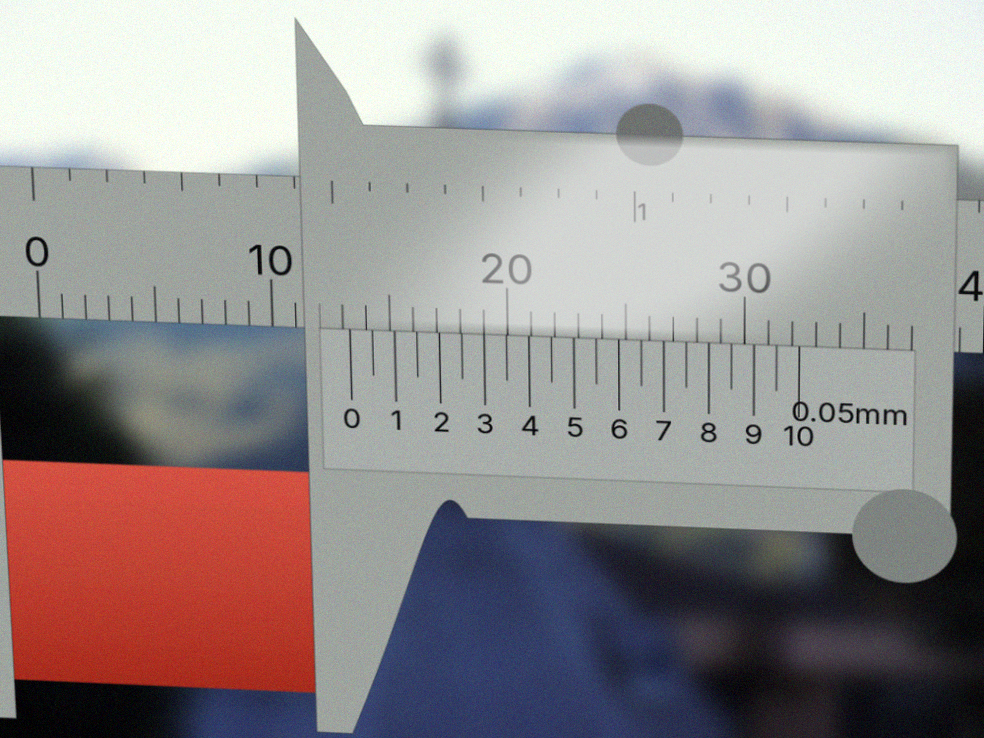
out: 13.30
